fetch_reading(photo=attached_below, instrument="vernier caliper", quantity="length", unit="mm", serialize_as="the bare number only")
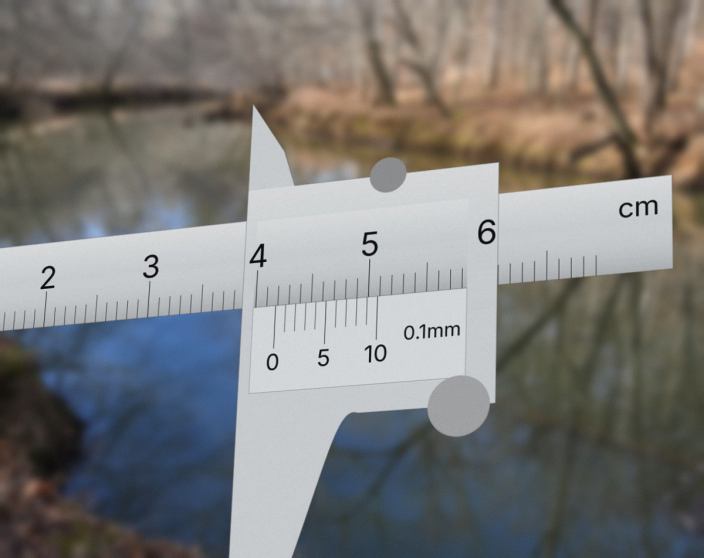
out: 41.8
